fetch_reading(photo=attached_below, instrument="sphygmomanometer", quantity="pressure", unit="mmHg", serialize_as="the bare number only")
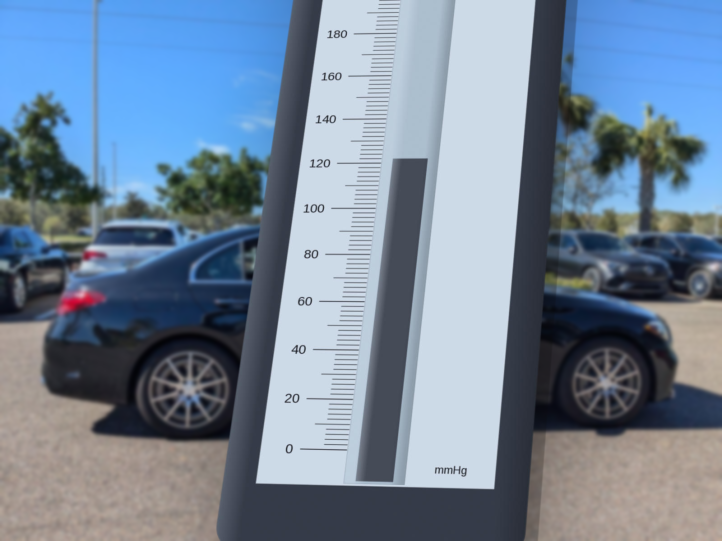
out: 122
